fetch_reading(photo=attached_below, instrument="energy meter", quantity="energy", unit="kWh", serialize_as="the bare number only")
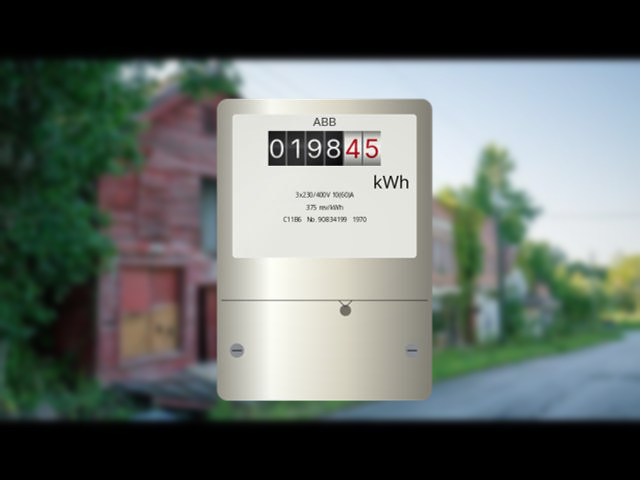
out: 198.45
